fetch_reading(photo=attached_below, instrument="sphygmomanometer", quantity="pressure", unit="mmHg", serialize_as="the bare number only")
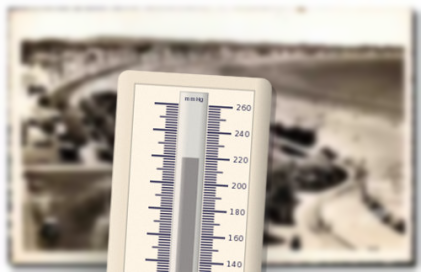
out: 220
